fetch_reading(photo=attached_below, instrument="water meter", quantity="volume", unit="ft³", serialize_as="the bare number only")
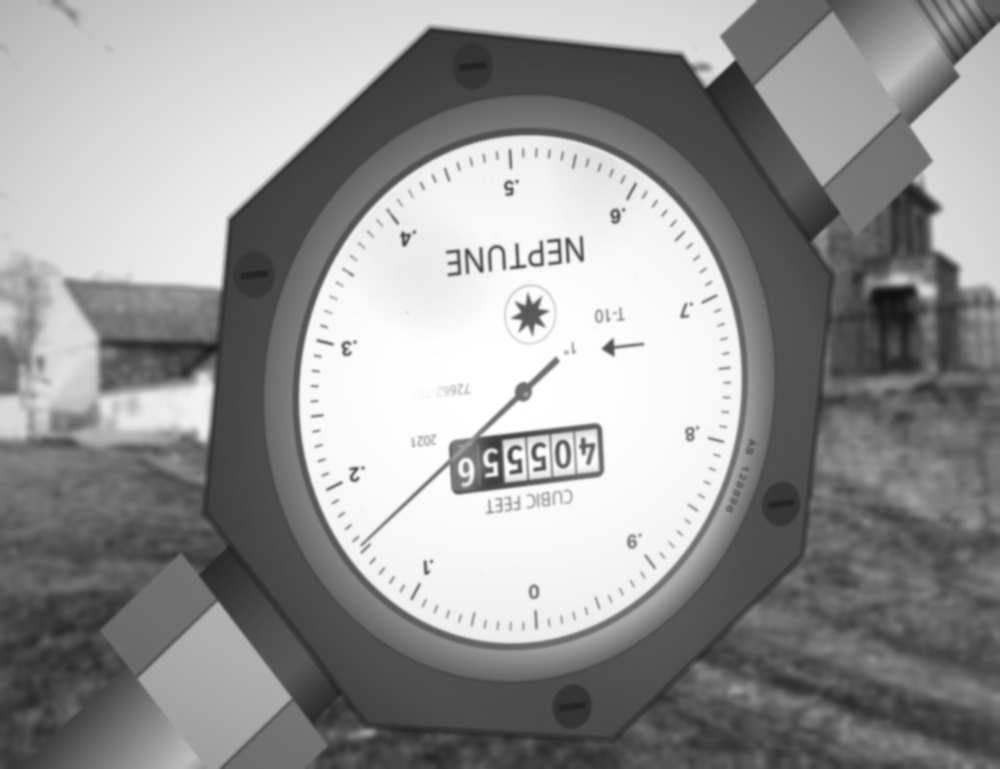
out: 405556.15
